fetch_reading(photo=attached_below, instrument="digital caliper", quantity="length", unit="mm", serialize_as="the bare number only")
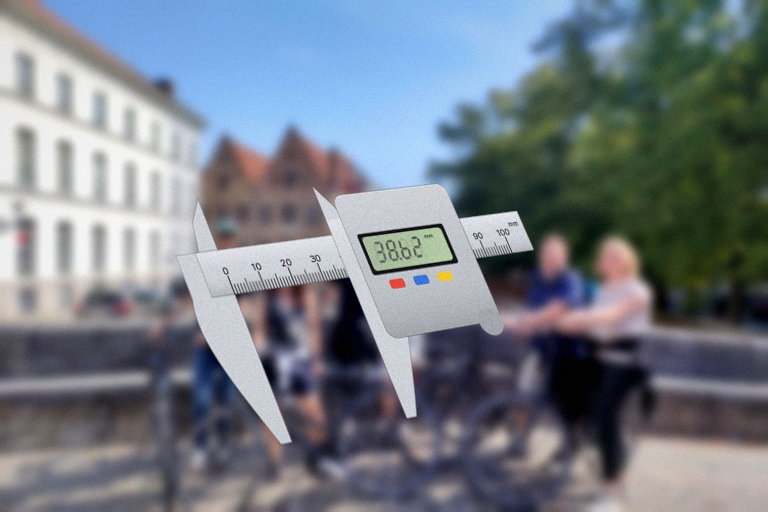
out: 38.62
